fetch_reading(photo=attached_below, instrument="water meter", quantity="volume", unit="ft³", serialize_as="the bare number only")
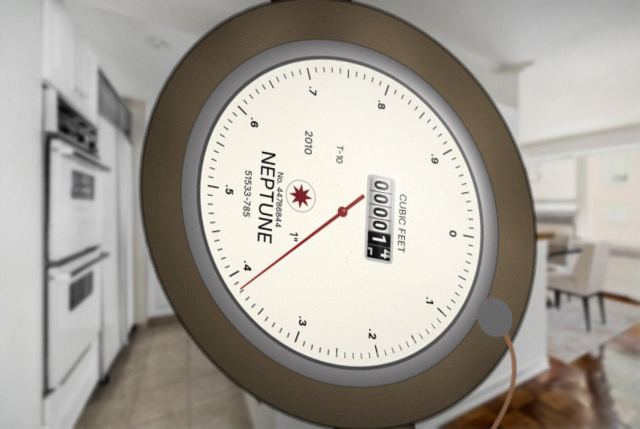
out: 14.38
